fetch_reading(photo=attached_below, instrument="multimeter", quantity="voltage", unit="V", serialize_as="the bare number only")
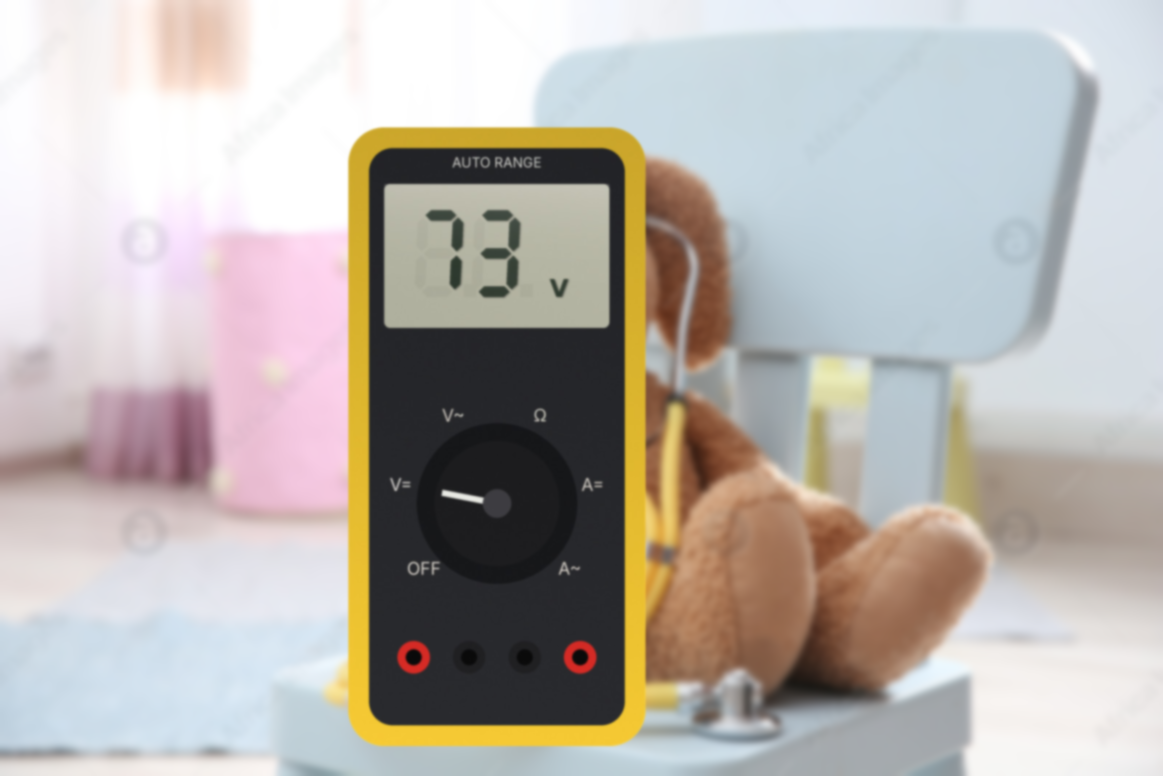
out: 73
